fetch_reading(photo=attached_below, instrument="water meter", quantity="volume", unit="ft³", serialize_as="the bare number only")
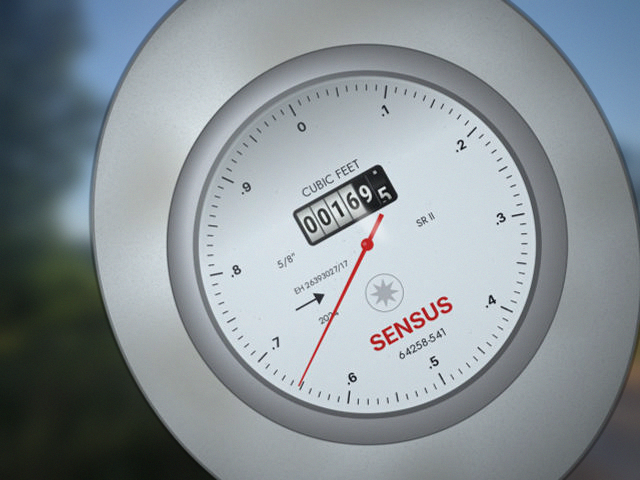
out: 1694.65
